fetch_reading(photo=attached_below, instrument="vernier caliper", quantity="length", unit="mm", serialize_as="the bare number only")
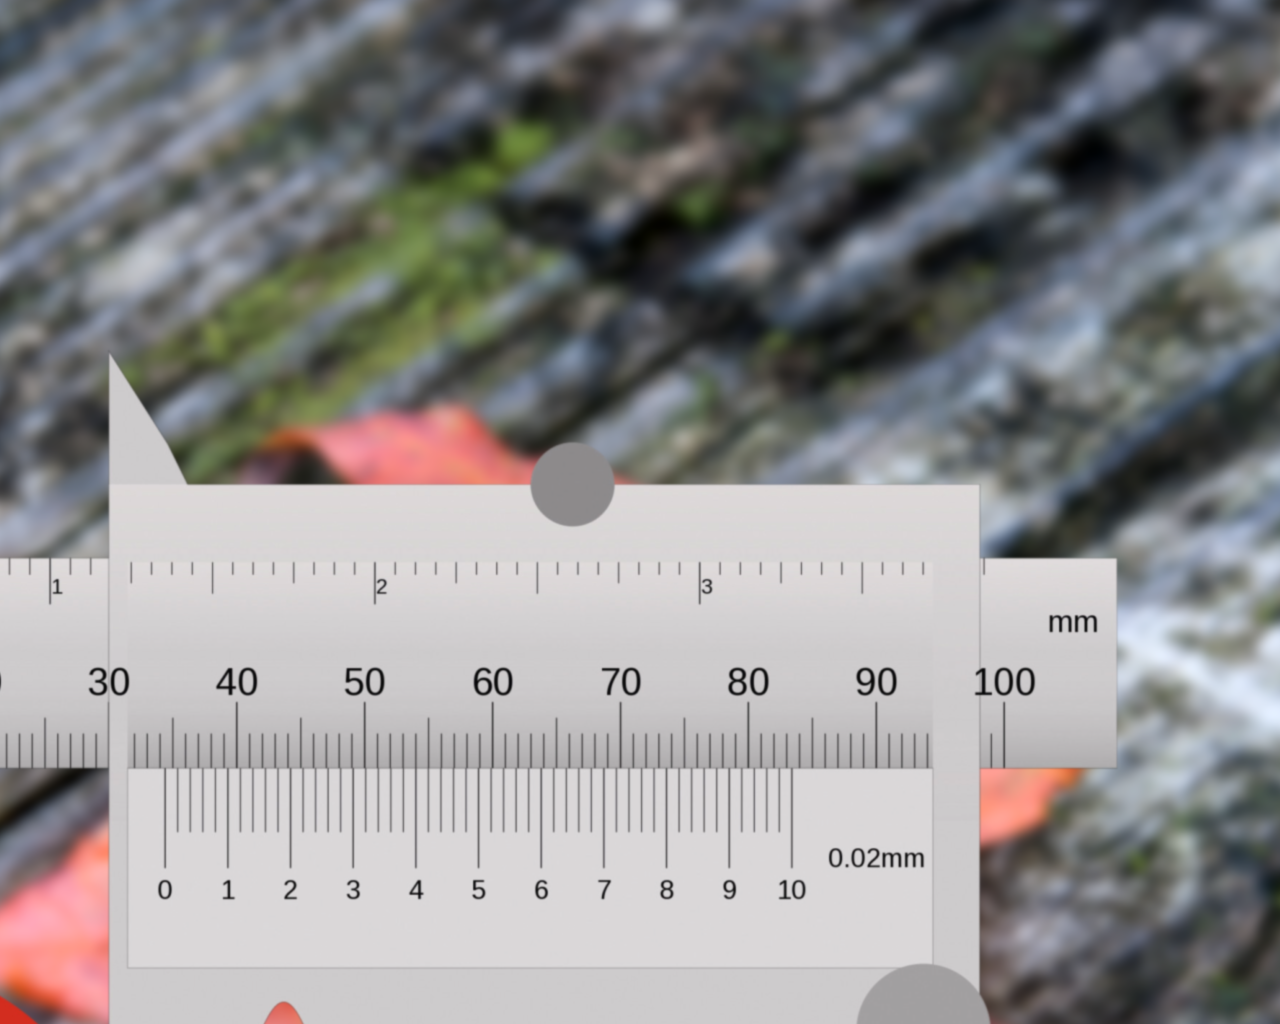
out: 34.4
